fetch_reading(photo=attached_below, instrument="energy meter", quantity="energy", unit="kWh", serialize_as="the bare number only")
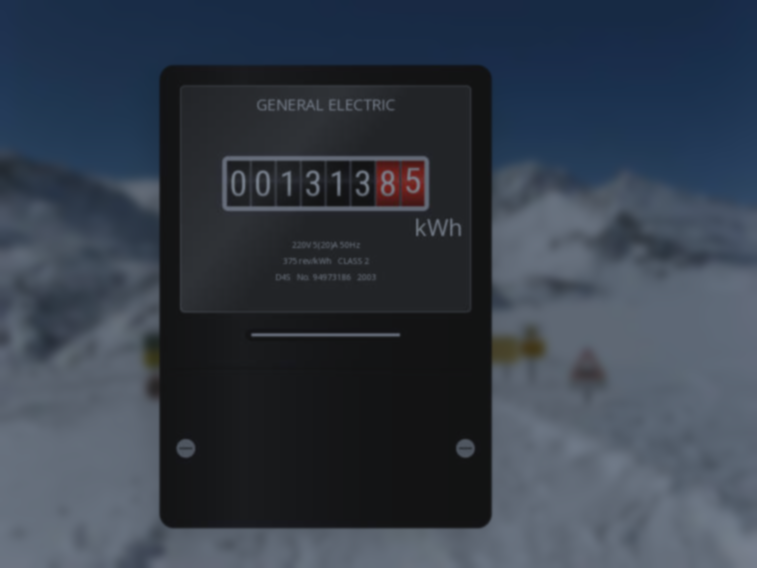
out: 1313.85
